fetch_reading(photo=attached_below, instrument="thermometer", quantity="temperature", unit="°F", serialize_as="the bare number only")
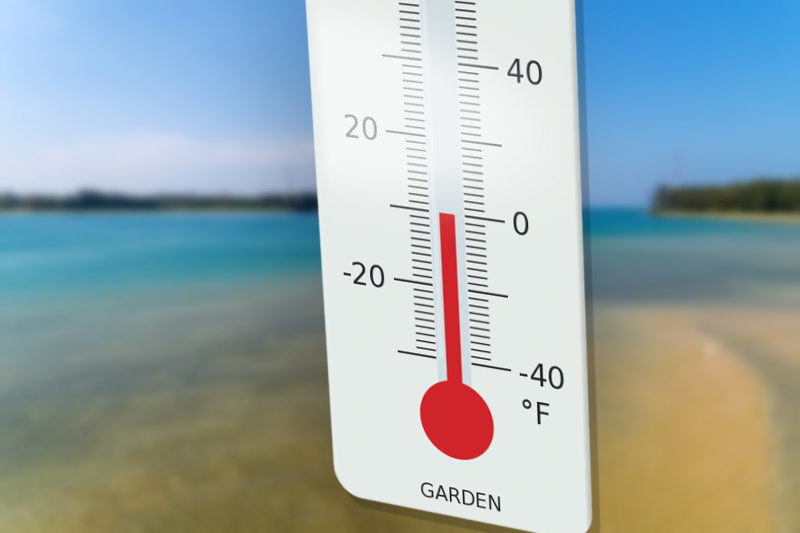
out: 0
